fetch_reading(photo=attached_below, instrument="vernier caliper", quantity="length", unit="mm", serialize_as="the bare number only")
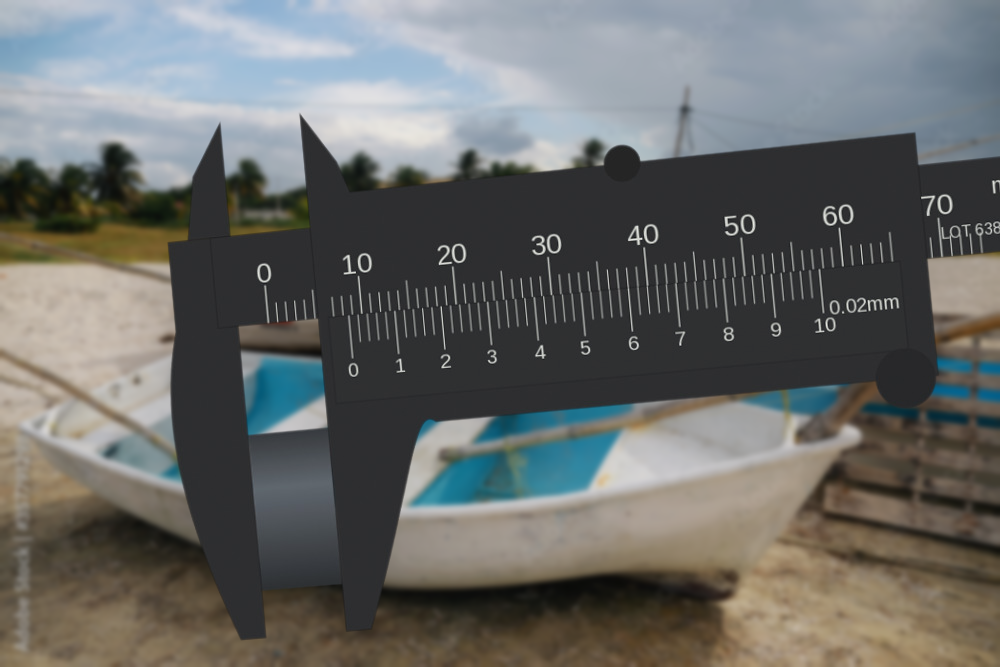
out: 8.6
